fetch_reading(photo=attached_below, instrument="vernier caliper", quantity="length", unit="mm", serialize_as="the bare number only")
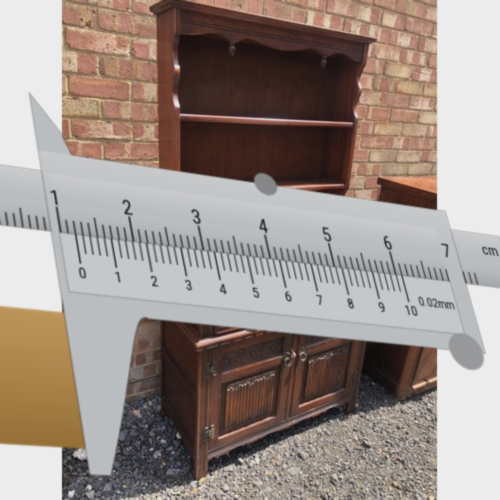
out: 12.0
